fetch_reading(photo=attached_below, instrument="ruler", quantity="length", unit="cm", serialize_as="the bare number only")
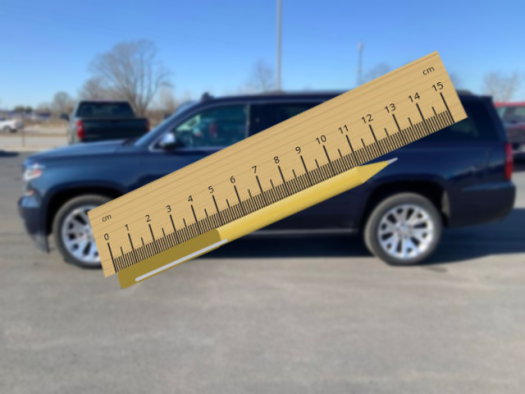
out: 12.5
